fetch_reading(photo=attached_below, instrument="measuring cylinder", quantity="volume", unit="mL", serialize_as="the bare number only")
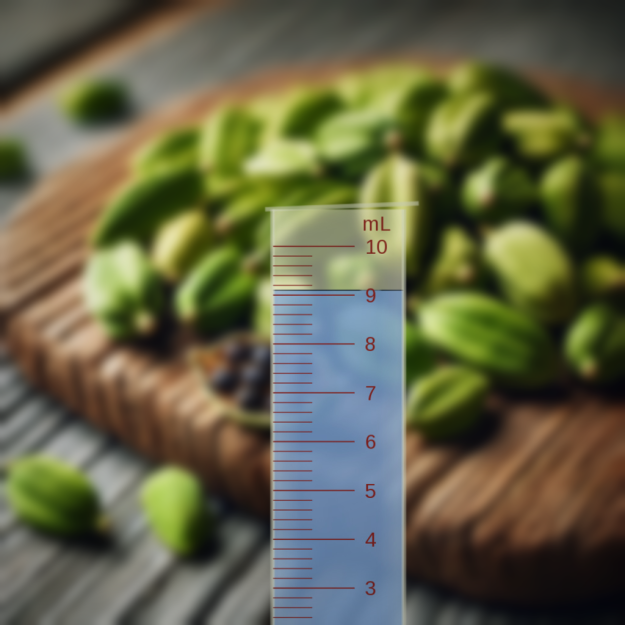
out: 9.1
